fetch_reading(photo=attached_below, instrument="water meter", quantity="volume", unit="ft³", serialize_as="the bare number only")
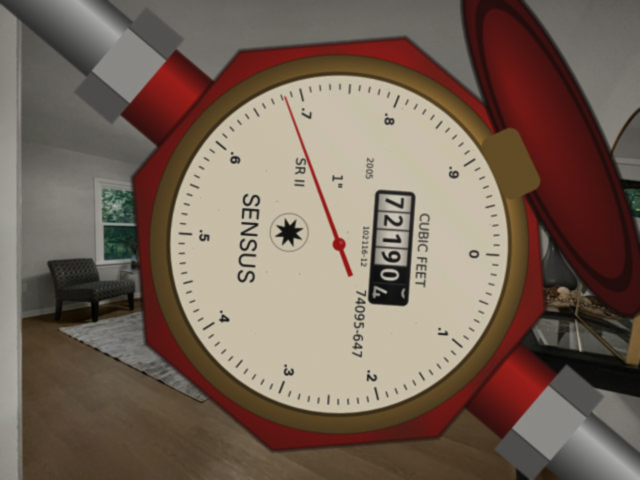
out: 721903.68
